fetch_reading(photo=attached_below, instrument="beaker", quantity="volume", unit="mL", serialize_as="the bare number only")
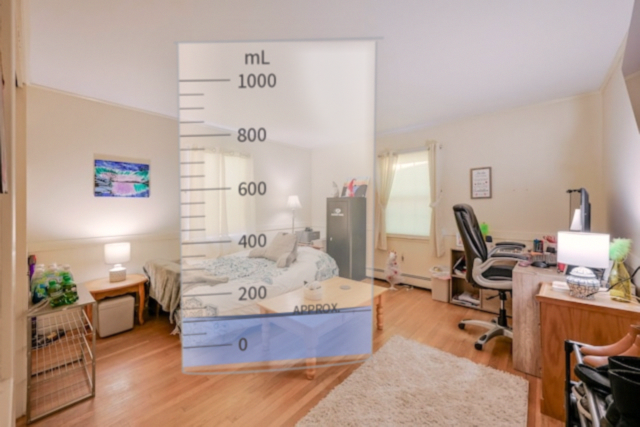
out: 100
